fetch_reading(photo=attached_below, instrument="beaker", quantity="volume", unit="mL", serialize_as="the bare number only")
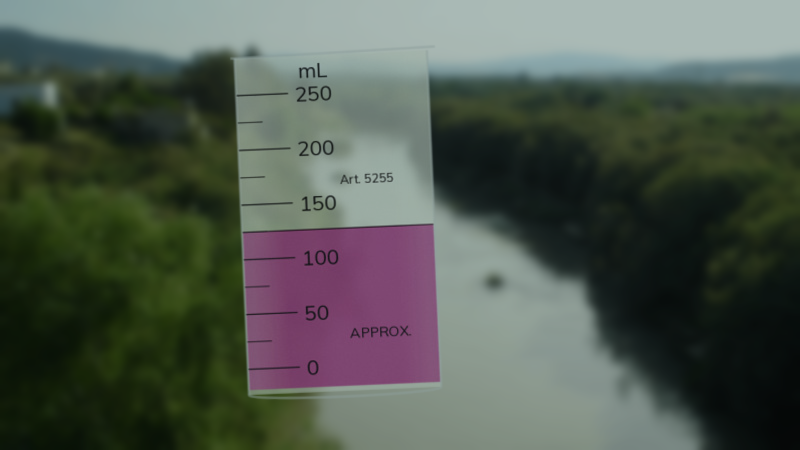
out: 125
